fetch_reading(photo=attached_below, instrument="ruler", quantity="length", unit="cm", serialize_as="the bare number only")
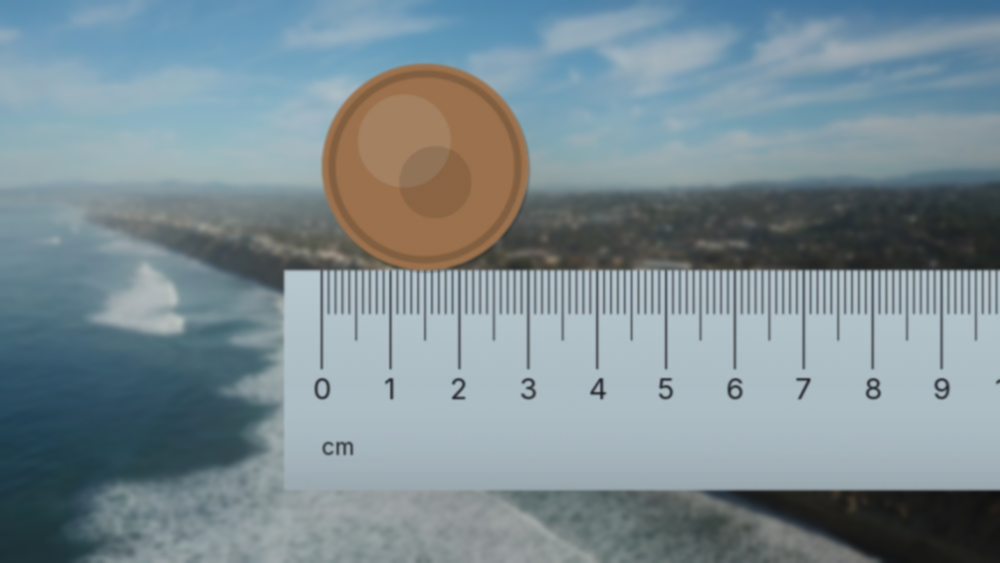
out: 3
